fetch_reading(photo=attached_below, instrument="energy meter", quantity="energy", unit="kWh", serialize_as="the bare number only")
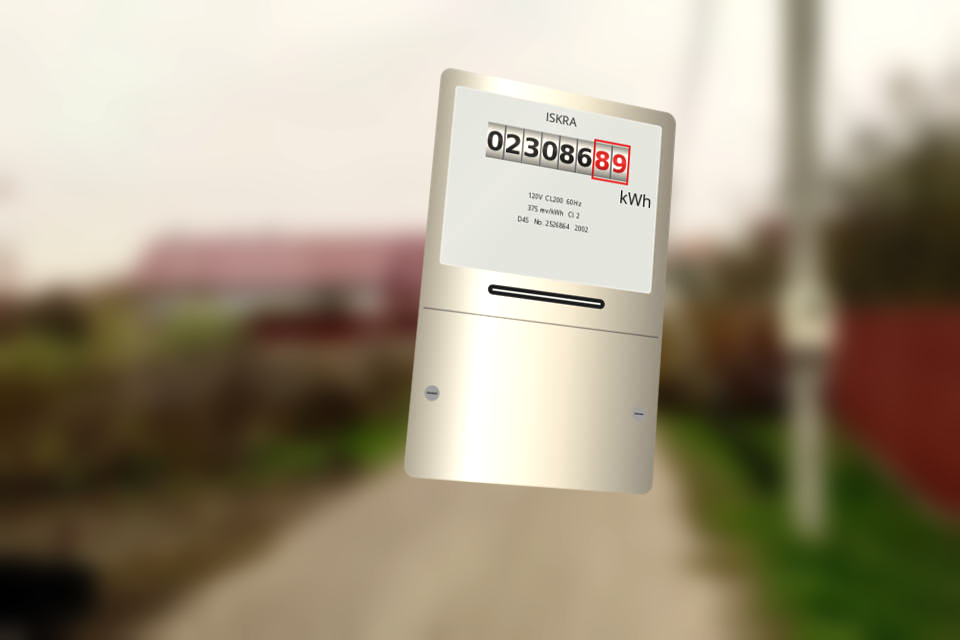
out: 23086.89
